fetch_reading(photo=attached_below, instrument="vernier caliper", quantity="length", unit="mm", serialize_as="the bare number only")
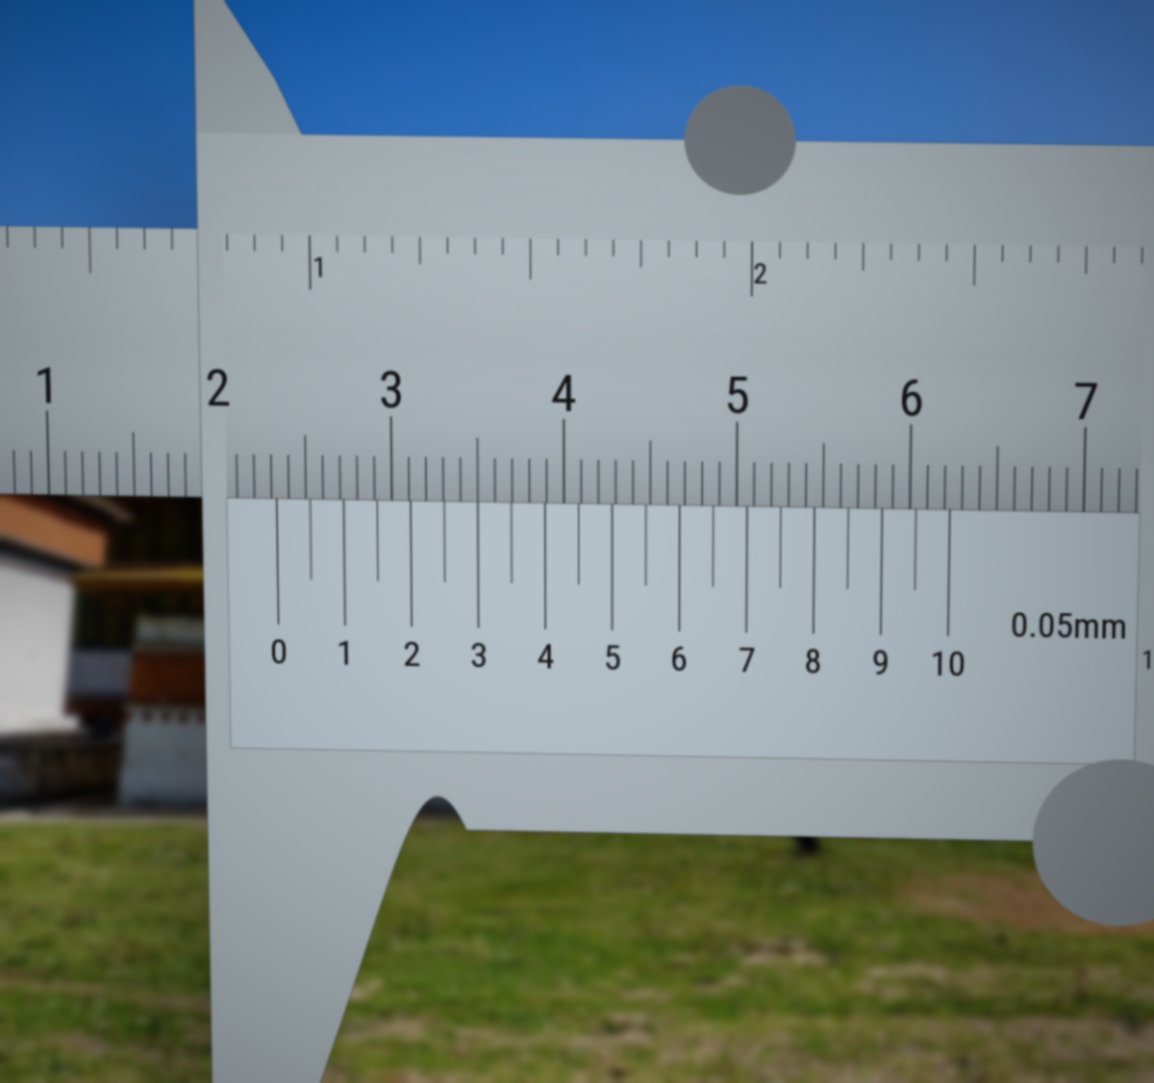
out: 23.3
